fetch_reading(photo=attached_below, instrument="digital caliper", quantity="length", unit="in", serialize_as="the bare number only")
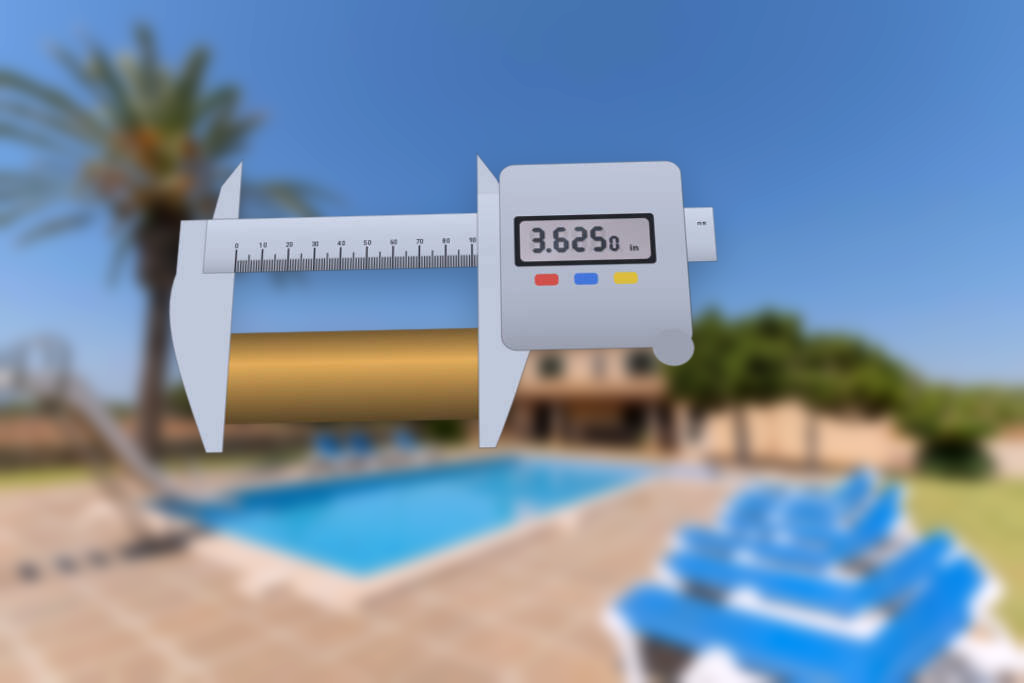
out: 3.6250
